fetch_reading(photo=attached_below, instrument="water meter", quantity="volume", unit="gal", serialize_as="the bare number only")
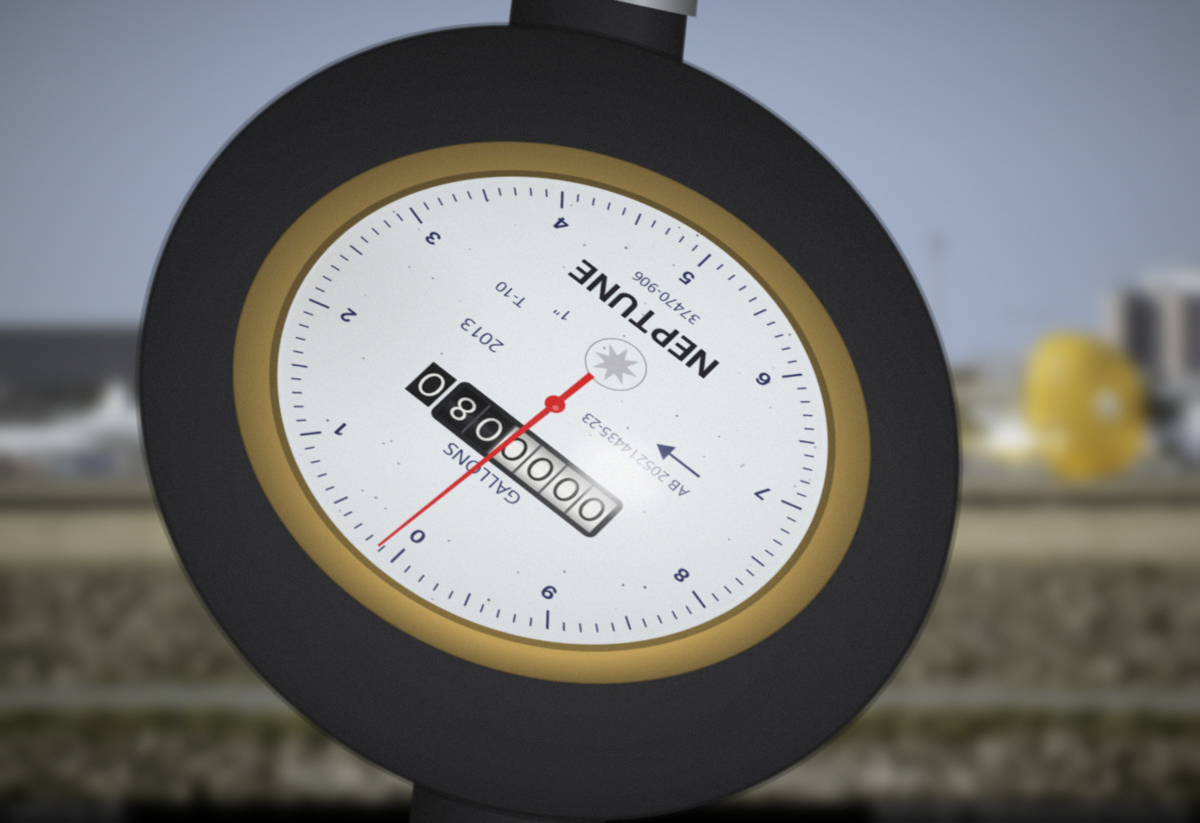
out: 80.1
